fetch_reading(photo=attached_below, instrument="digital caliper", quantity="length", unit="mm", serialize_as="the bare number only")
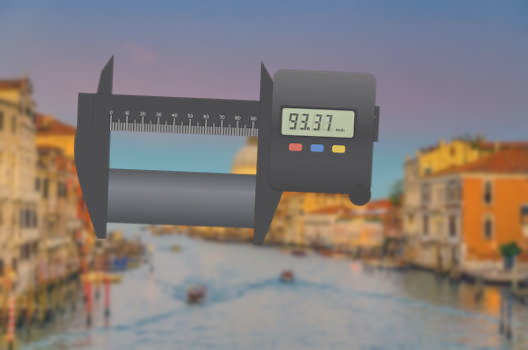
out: 93.37
